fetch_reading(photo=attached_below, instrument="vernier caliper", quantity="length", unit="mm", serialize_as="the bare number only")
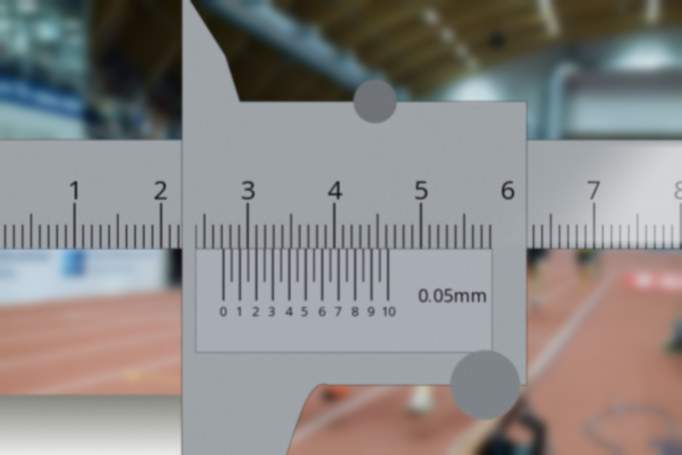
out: 27.2
